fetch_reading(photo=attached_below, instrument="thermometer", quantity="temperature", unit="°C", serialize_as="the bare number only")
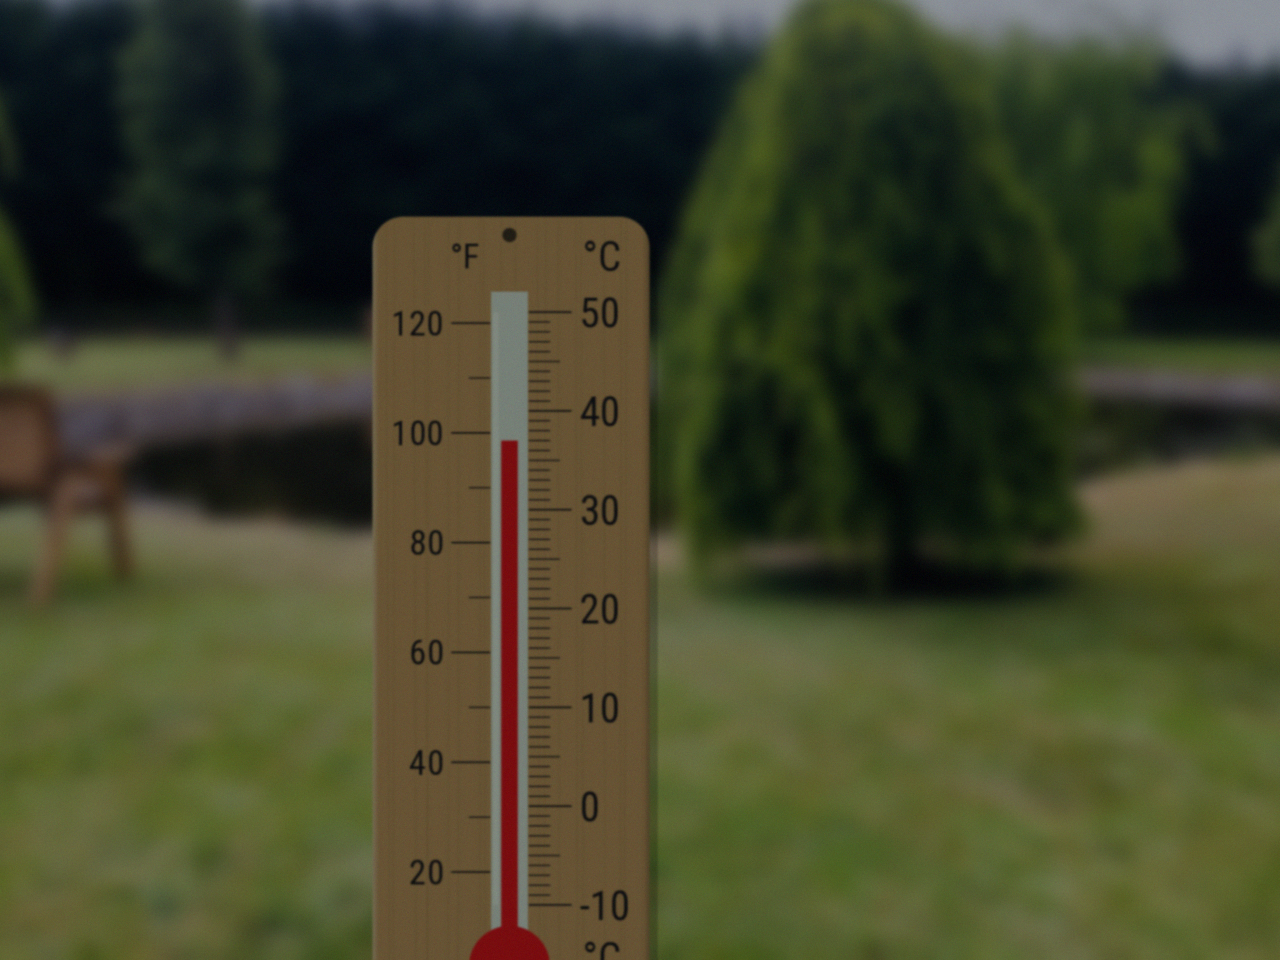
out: 37
